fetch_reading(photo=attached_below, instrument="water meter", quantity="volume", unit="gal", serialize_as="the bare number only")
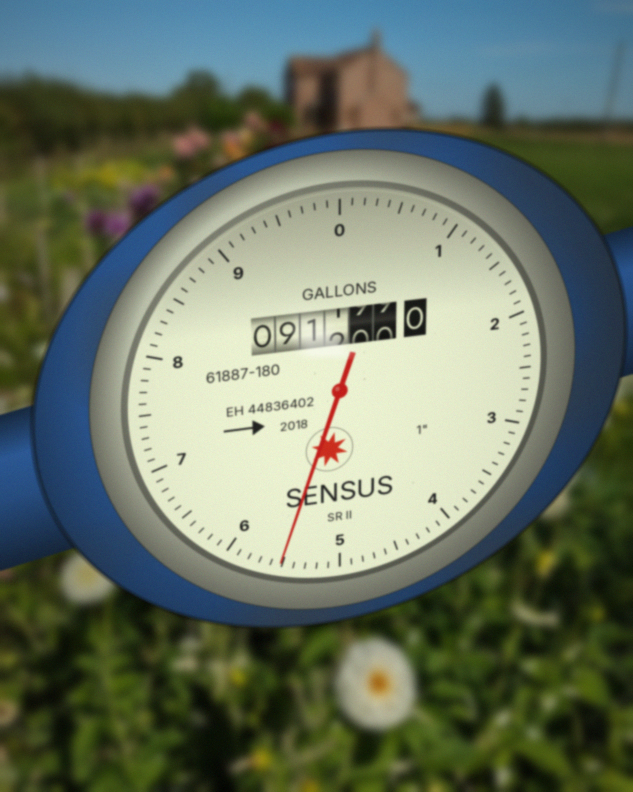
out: 911995.5
